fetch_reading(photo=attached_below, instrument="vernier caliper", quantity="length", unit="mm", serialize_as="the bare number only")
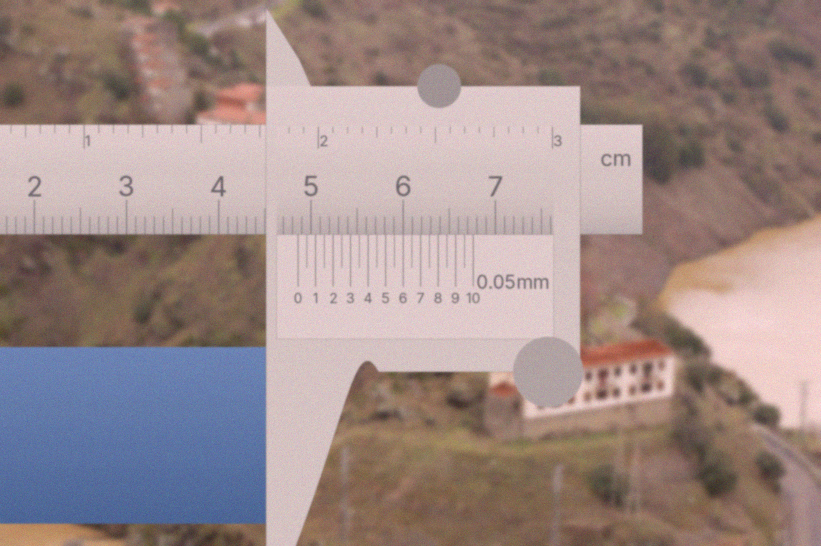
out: 48.6
